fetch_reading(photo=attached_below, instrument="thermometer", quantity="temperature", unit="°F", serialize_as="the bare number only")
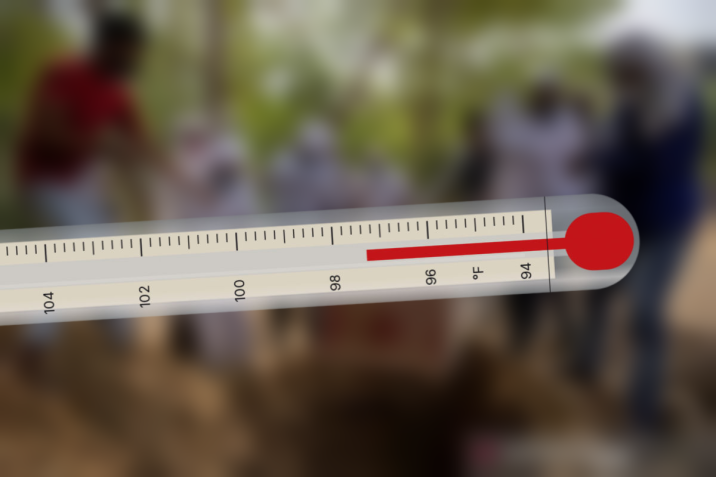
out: 97.3
